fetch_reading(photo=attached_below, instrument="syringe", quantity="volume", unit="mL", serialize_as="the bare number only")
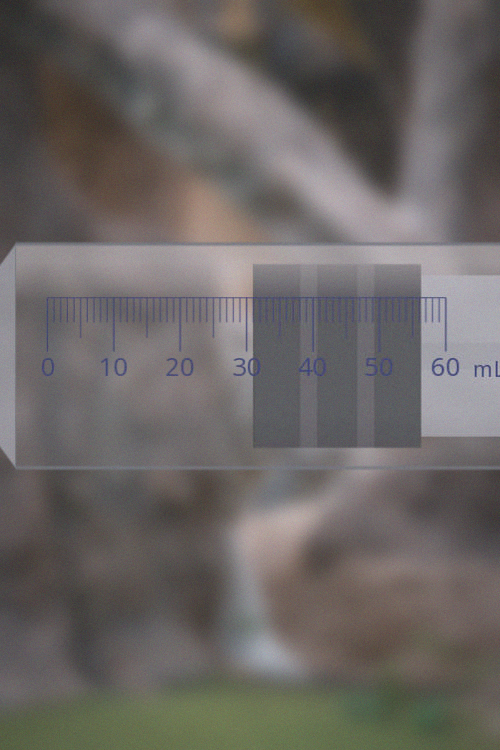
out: 31
